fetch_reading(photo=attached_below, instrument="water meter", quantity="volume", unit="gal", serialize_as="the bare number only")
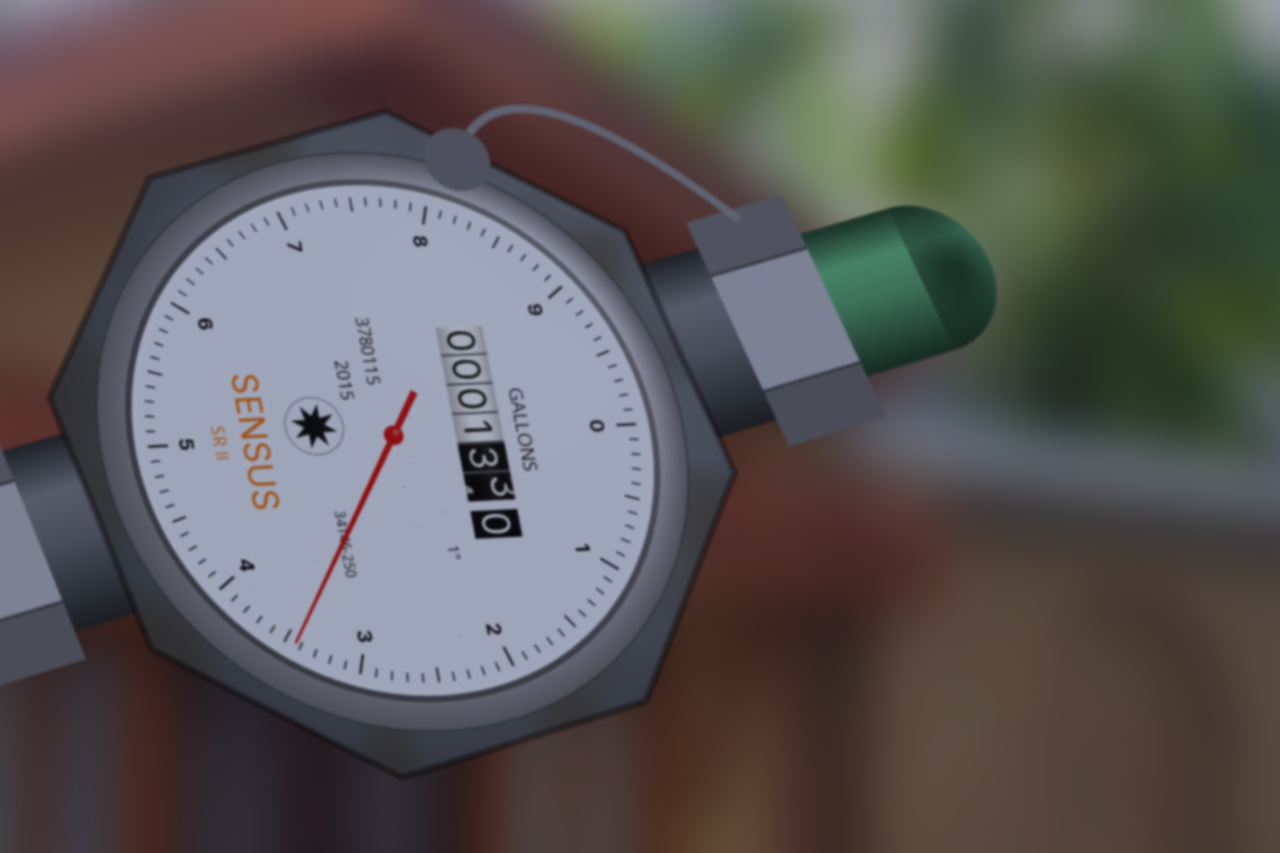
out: 1333.4
